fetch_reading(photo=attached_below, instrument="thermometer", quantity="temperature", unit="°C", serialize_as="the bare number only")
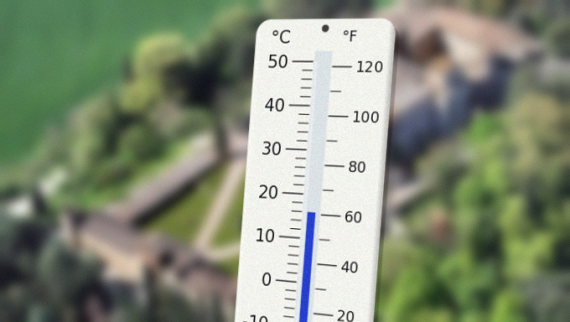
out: 16
